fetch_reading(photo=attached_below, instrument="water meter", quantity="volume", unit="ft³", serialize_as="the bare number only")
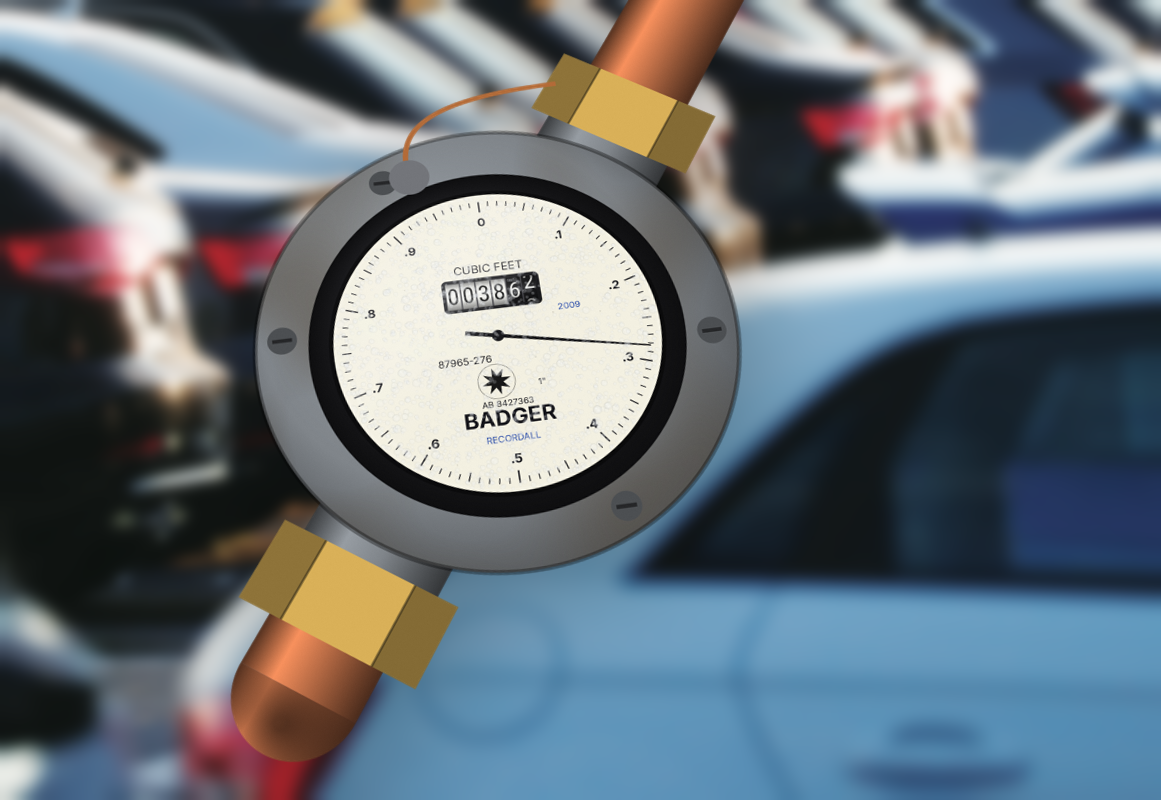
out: 3862.28
